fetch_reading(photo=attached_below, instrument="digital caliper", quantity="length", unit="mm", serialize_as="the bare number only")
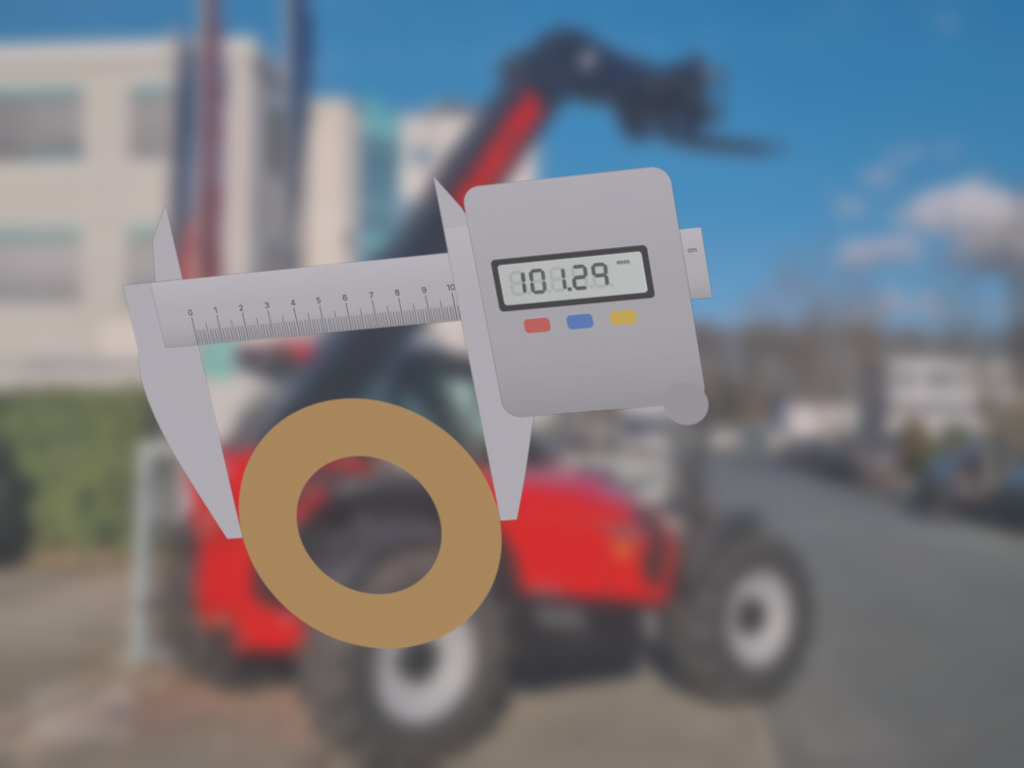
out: 101.29
